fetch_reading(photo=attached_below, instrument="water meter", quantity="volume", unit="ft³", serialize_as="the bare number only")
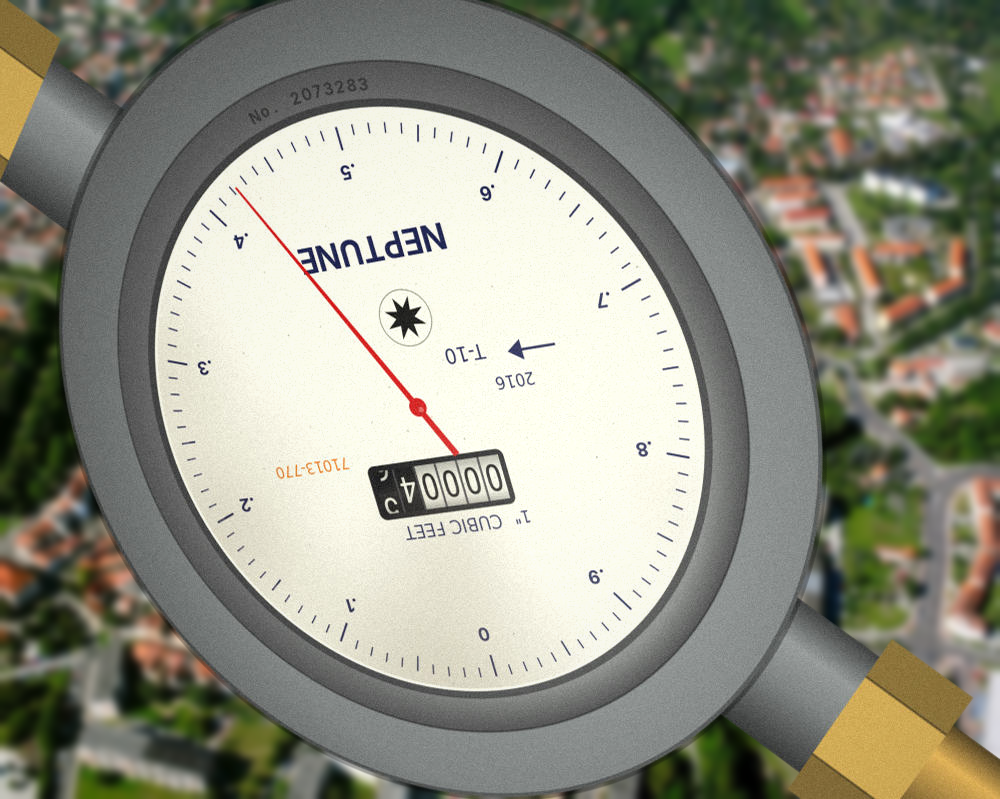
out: 45.42
